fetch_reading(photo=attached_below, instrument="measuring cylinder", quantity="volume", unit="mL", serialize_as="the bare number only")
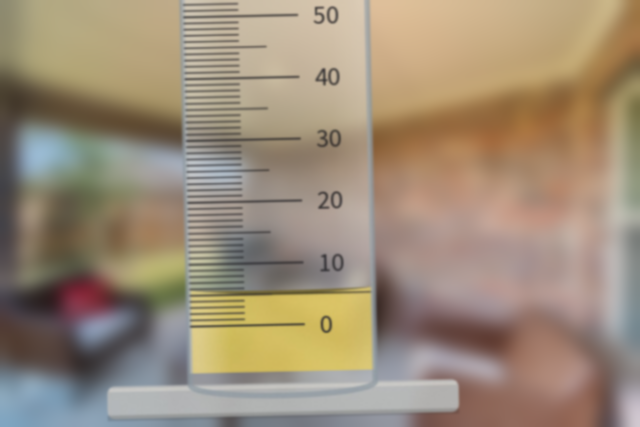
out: 5
